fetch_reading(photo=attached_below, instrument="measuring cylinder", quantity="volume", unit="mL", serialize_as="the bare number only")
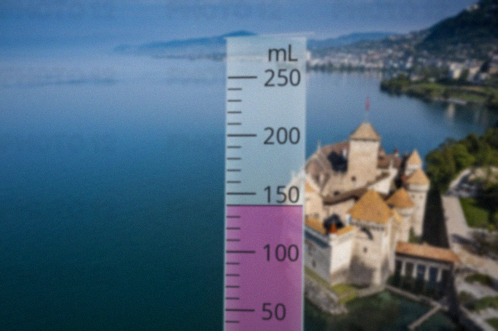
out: 140
